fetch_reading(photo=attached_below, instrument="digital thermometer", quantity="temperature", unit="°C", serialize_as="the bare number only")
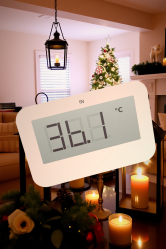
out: 36.1
